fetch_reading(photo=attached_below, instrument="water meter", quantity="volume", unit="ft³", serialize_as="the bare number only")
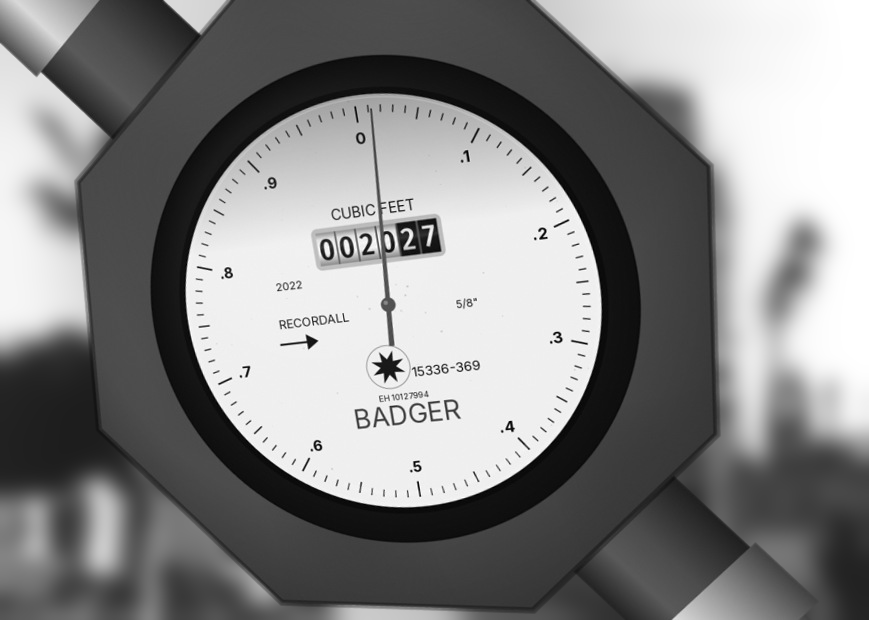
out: 2027.01
